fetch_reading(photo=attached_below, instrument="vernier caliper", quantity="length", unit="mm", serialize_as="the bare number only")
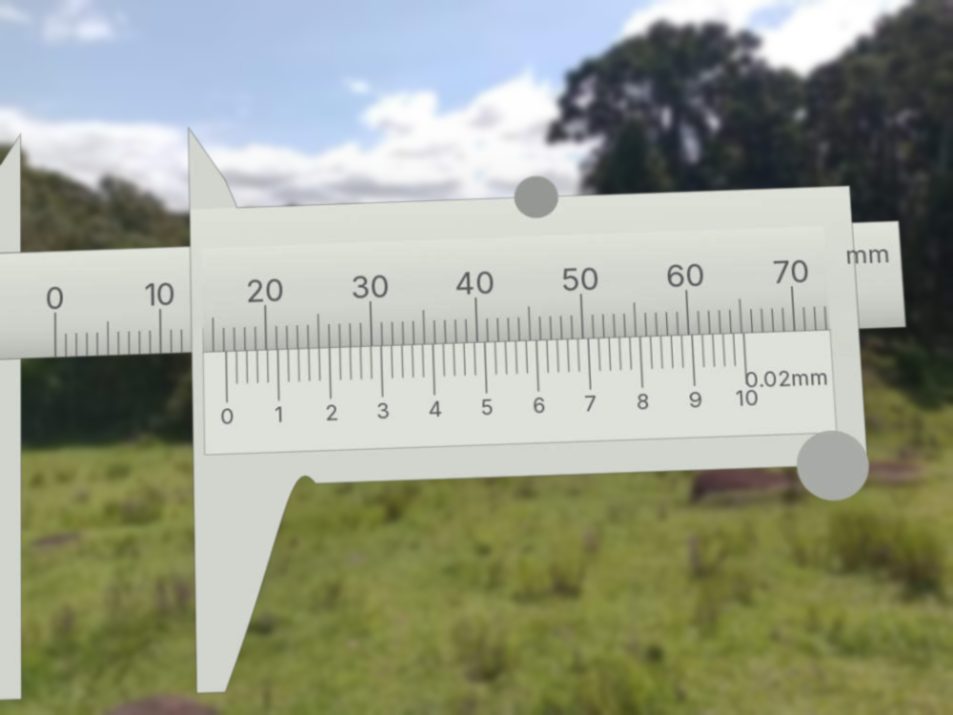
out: 16.2
